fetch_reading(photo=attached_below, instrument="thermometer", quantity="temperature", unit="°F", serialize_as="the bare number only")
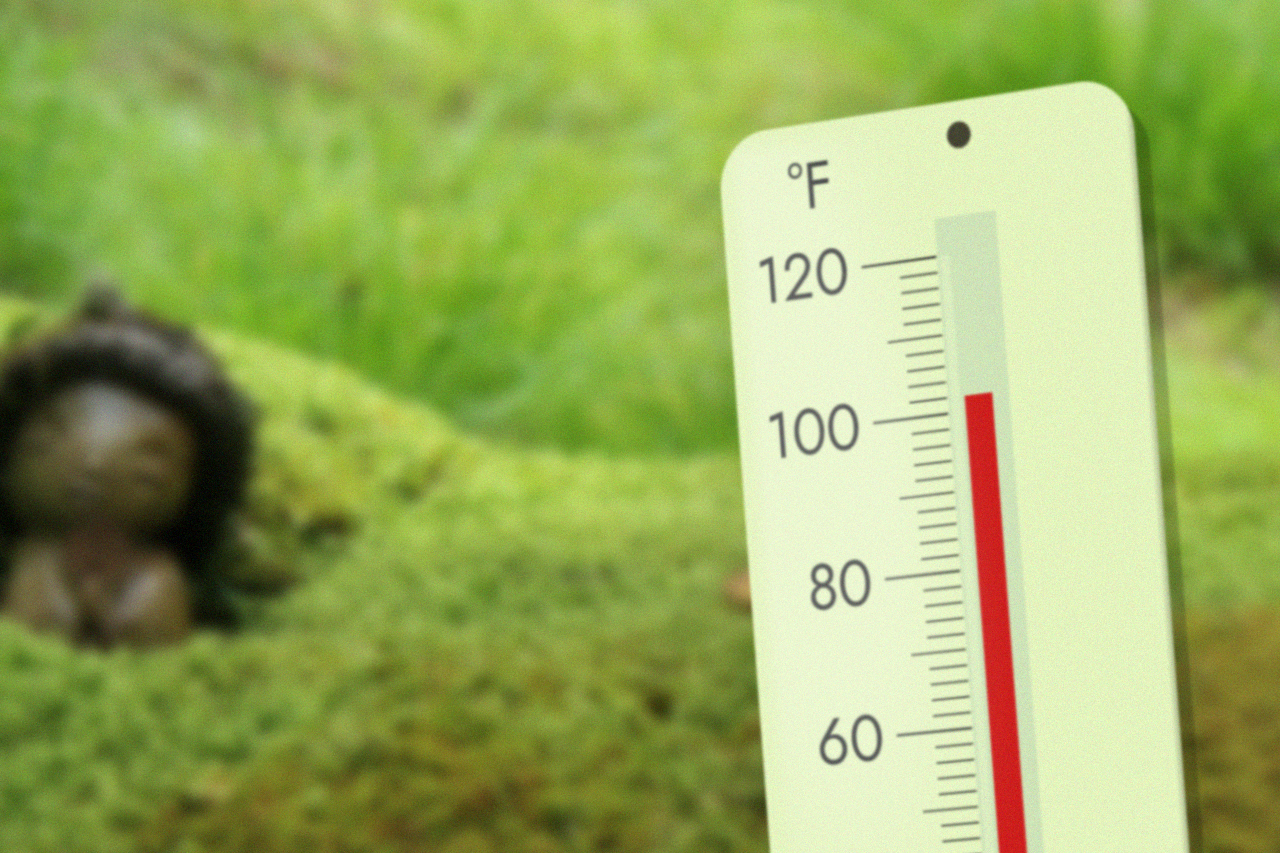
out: 102
